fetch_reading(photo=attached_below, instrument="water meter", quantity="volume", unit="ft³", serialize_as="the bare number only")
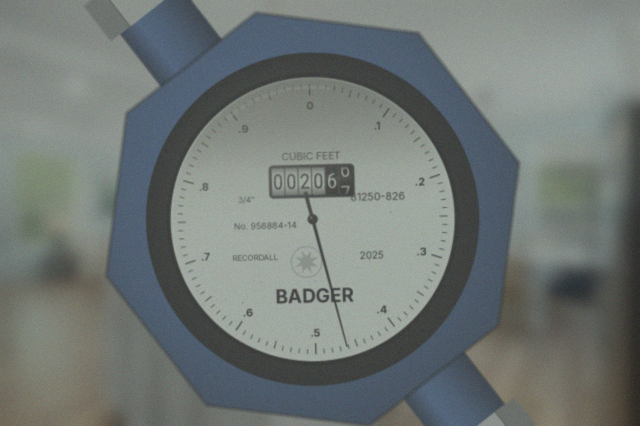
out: 2066.46
